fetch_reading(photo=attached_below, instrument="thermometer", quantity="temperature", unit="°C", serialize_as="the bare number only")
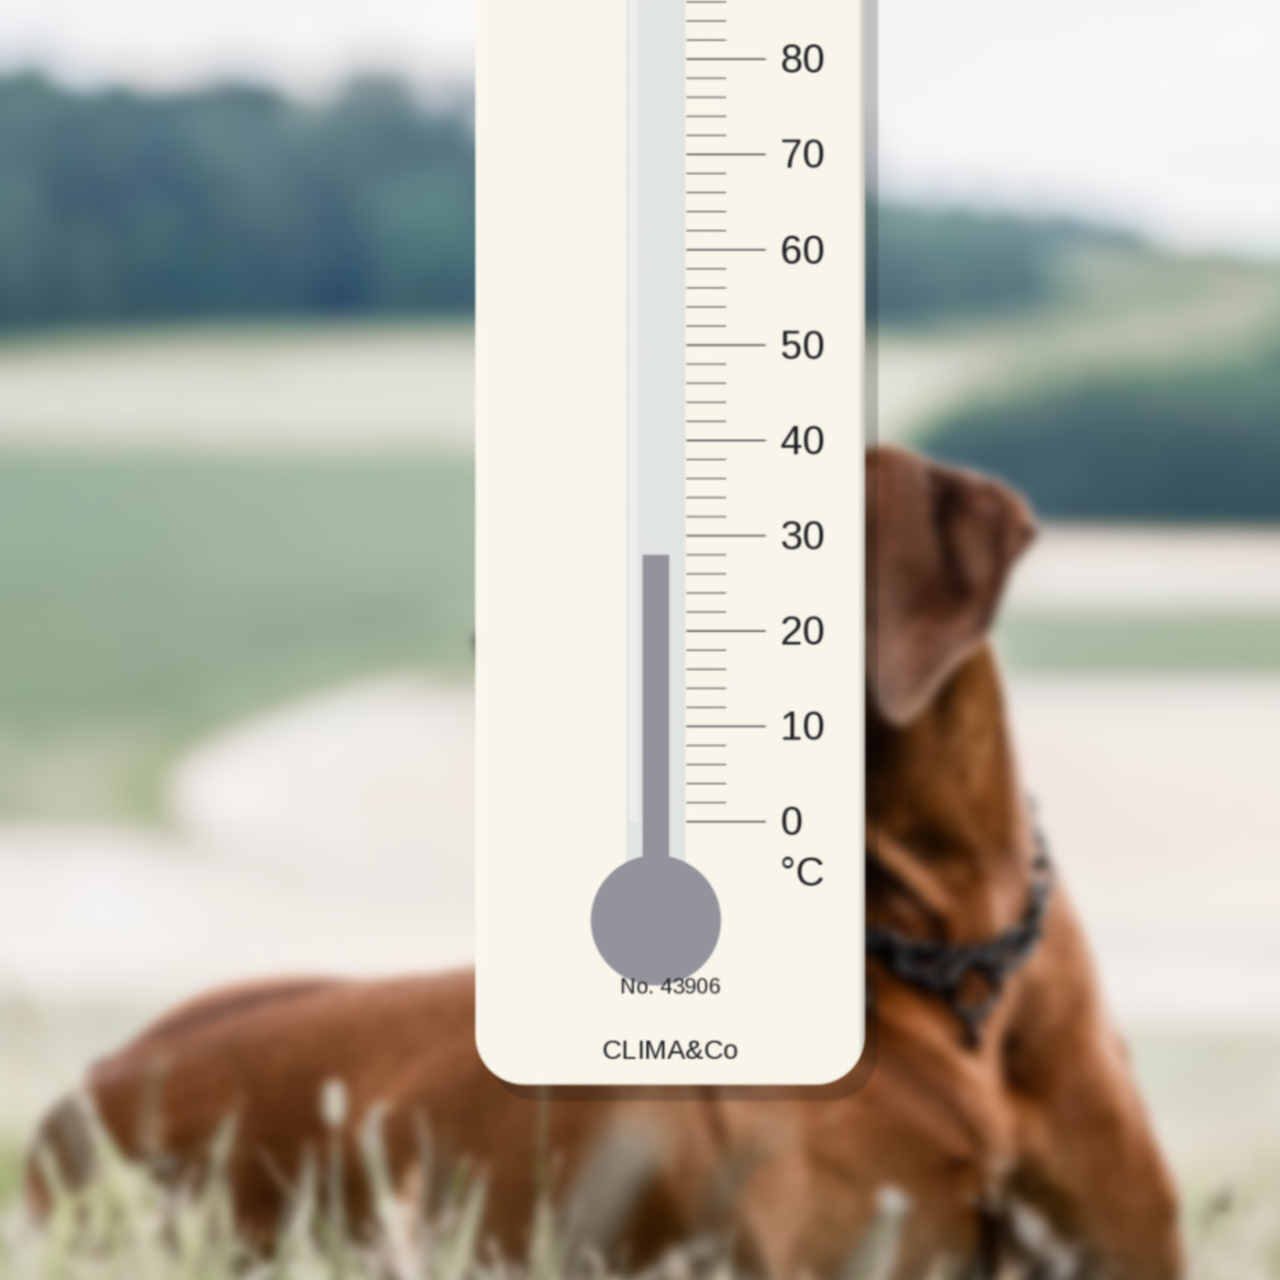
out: 28
